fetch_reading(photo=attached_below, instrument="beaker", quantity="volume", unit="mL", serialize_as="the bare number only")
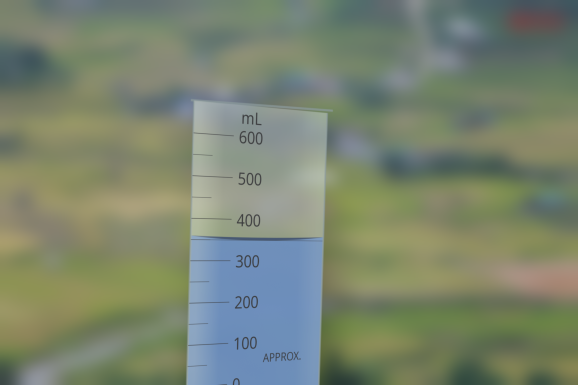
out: 350
